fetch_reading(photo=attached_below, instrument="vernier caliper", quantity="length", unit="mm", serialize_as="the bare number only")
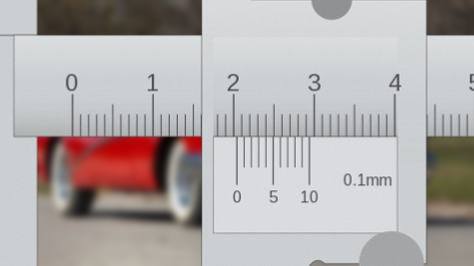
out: 20.4
